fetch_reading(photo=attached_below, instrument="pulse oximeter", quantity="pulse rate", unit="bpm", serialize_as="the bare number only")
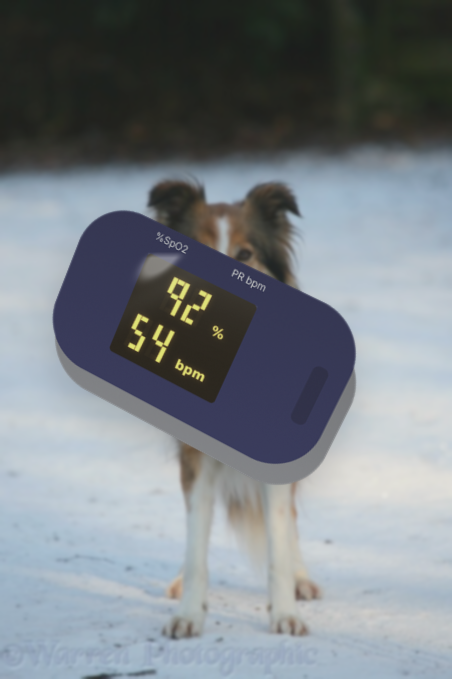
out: 54
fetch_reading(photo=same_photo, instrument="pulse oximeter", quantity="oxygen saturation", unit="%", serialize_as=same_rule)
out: 92
